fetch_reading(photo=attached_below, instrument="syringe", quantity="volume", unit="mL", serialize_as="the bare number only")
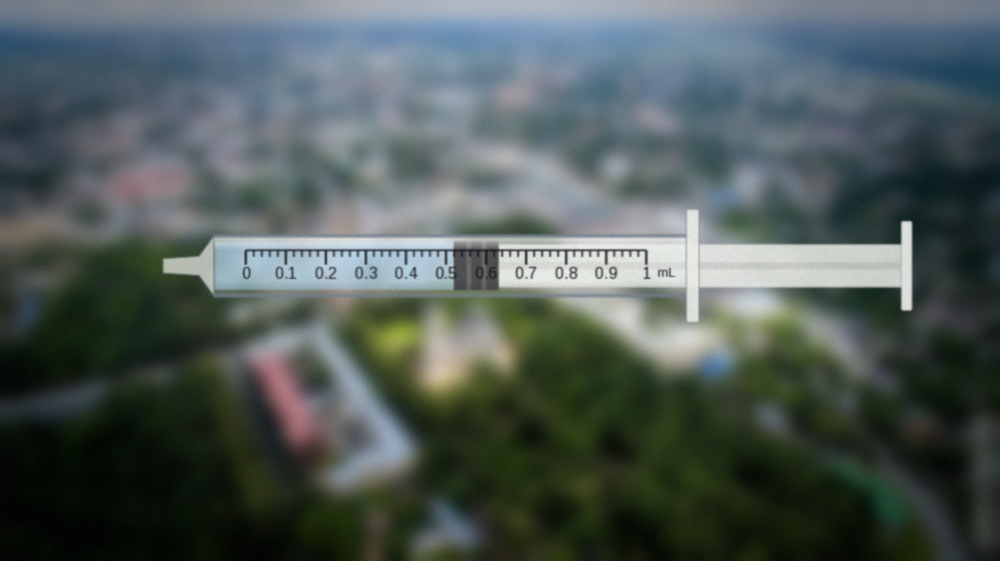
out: 0.52
